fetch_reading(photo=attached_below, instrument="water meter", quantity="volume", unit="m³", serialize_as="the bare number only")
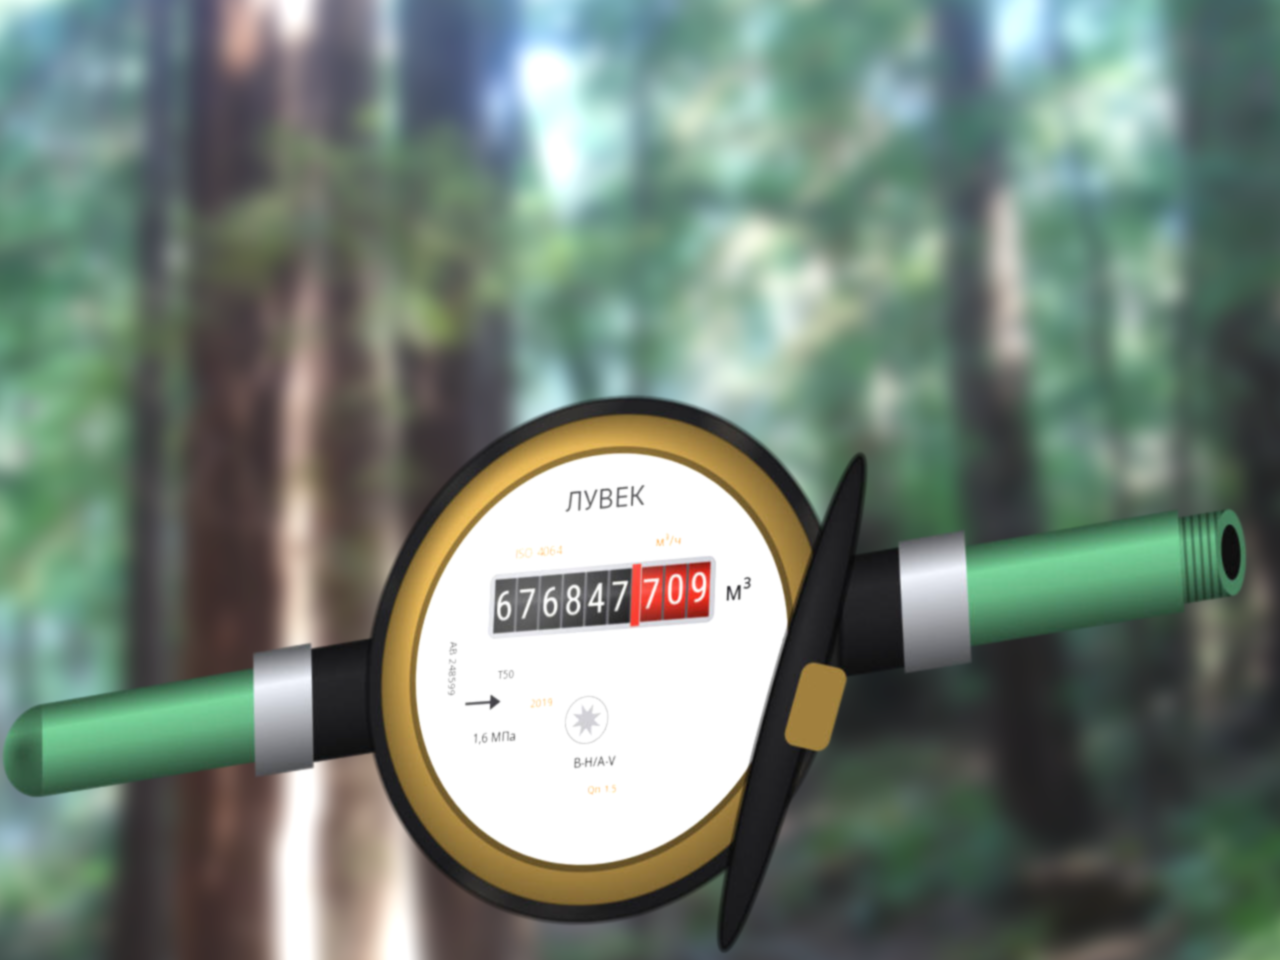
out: 676847.709
